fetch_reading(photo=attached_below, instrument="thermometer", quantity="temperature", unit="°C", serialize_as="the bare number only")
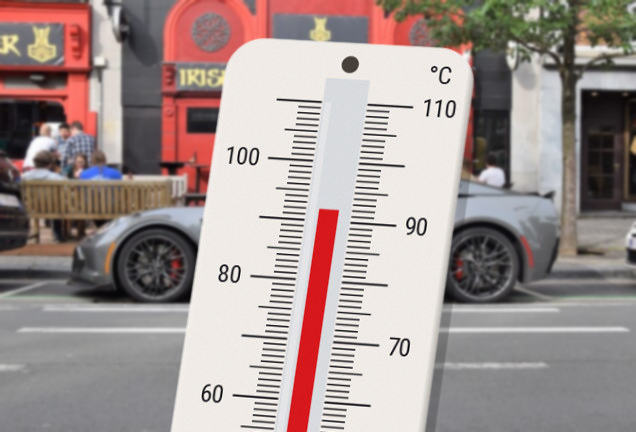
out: 92
